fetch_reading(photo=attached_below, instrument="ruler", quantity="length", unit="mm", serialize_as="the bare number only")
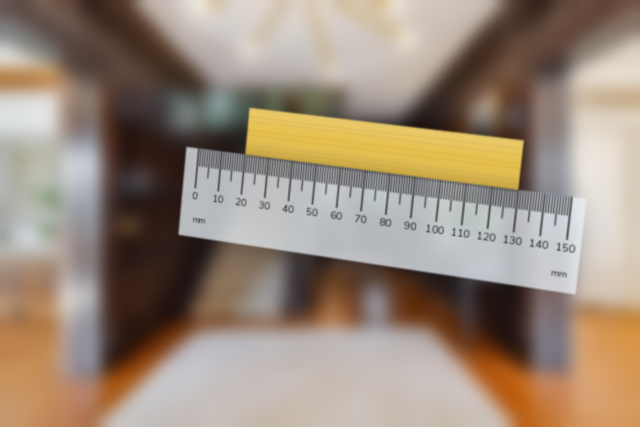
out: 110
